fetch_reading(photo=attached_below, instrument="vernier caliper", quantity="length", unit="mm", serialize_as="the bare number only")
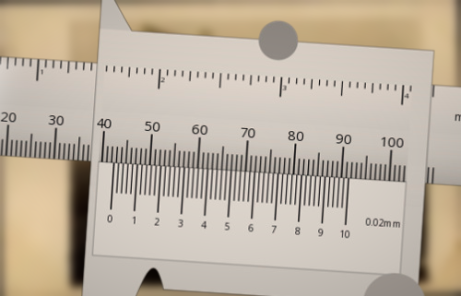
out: 42.5
